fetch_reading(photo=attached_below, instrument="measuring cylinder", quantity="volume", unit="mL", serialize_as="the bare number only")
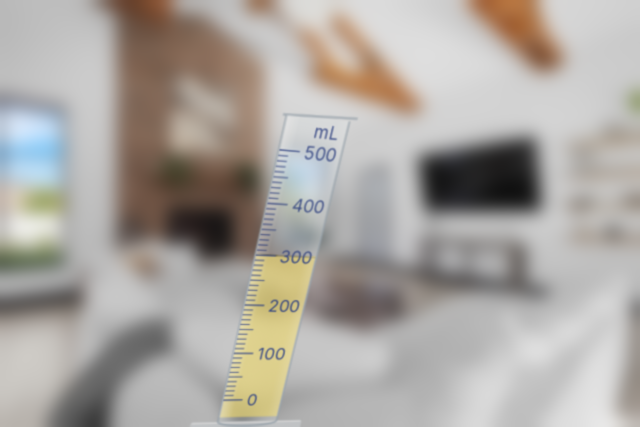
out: 300
